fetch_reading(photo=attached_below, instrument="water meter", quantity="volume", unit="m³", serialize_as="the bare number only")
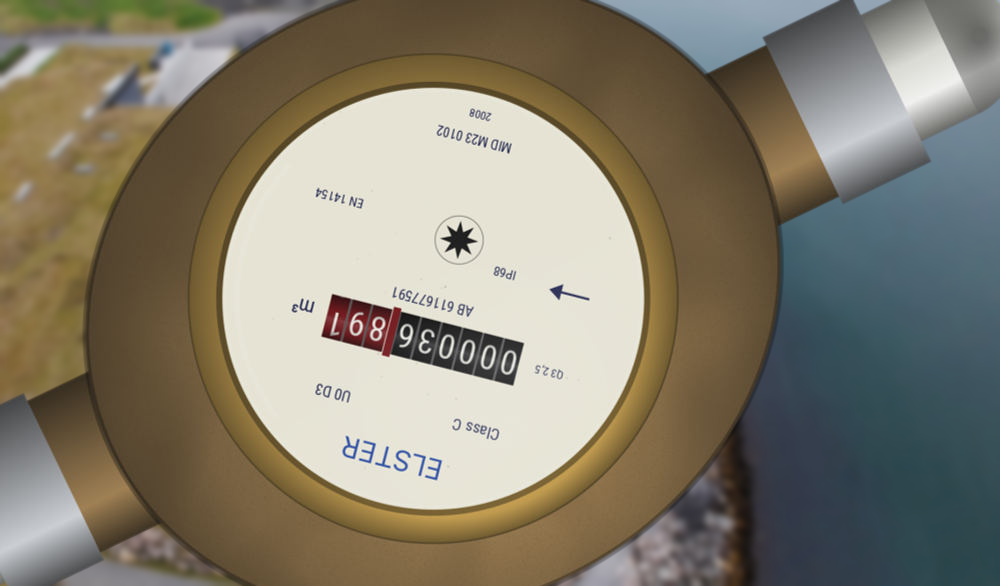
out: 36.891
